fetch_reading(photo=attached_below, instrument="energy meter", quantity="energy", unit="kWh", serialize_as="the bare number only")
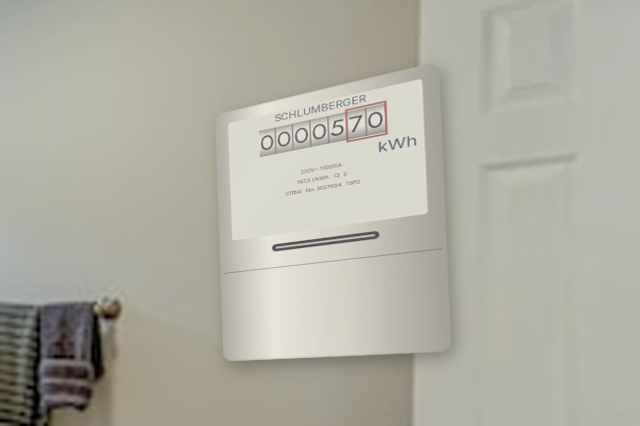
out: 5.70
